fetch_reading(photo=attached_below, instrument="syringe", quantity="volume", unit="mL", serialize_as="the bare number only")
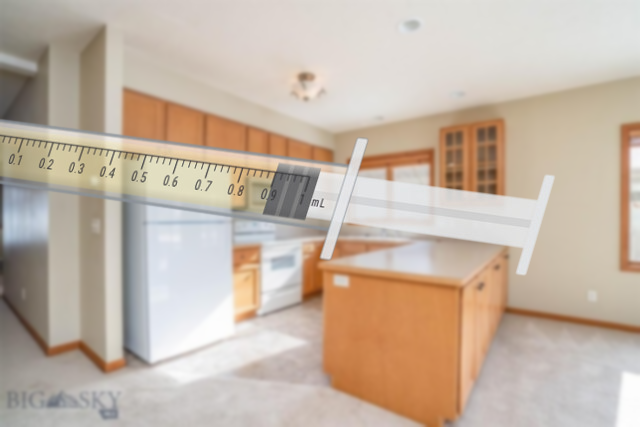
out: 0.9
